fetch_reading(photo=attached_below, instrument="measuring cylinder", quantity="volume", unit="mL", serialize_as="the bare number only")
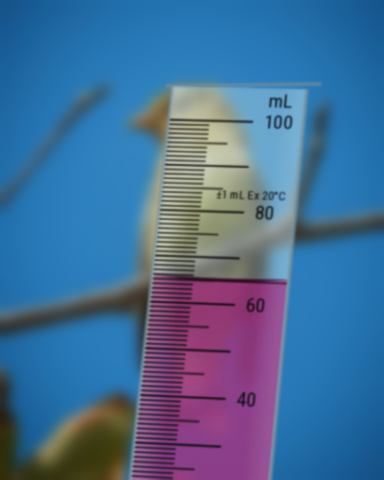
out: 65
